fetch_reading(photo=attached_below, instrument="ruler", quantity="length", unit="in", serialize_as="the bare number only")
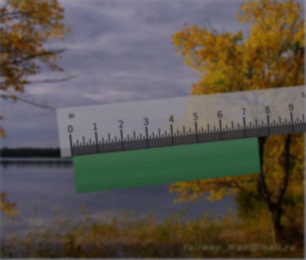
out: 7.5
